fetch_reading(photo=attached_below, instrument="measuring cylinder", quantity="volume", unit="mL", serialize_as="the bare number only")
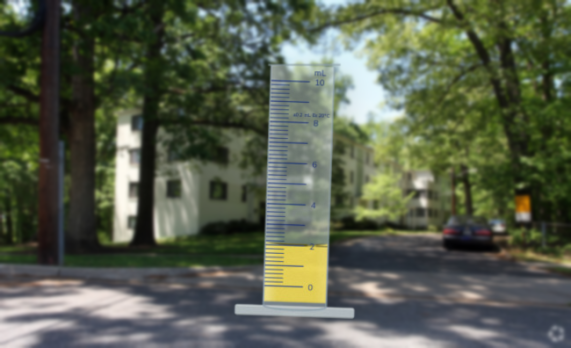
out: 2
